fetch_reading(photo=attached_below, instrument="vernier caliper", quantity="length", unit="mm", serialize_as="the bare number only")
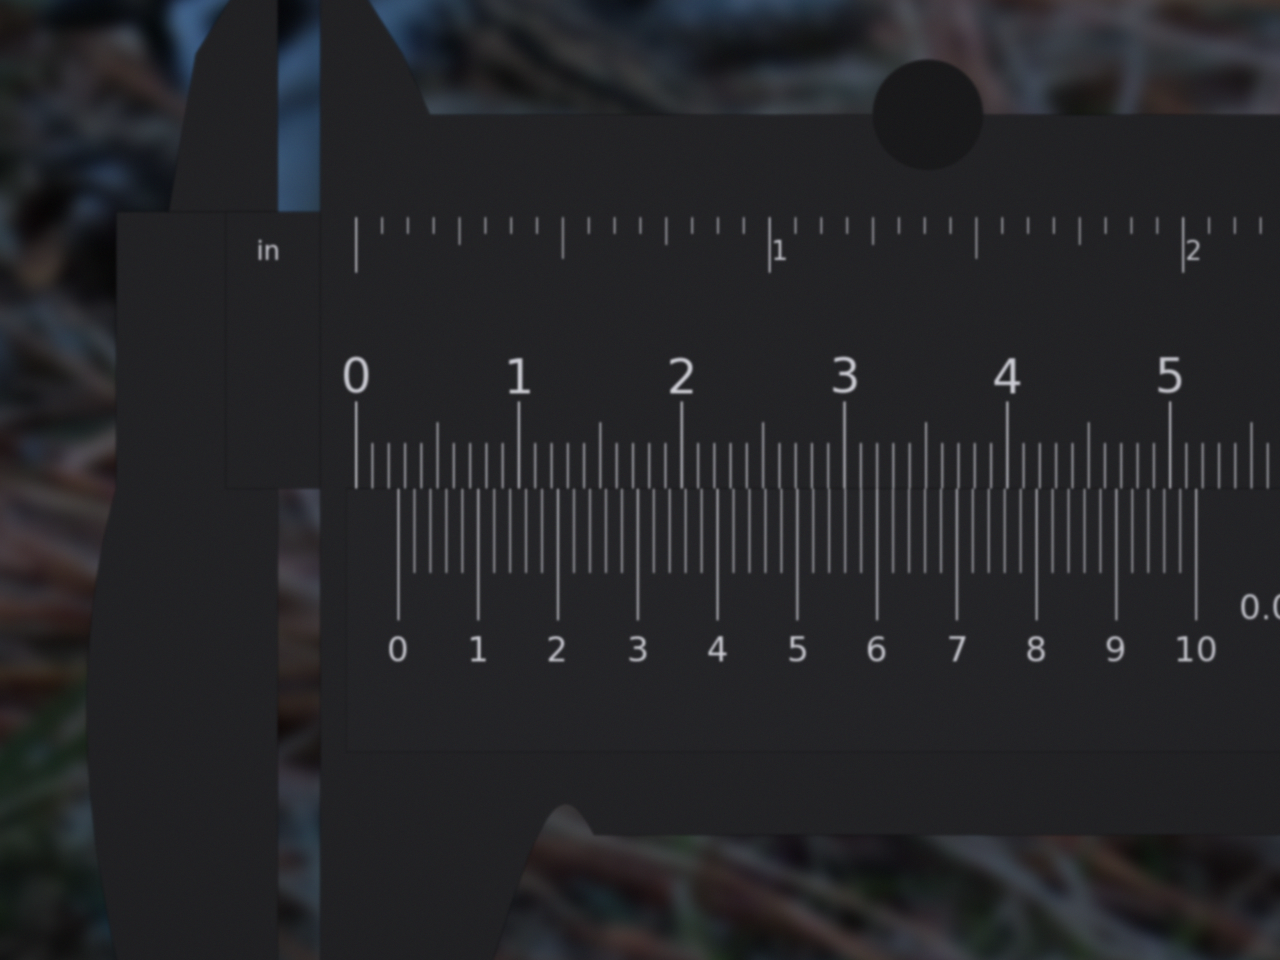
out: 2.6
